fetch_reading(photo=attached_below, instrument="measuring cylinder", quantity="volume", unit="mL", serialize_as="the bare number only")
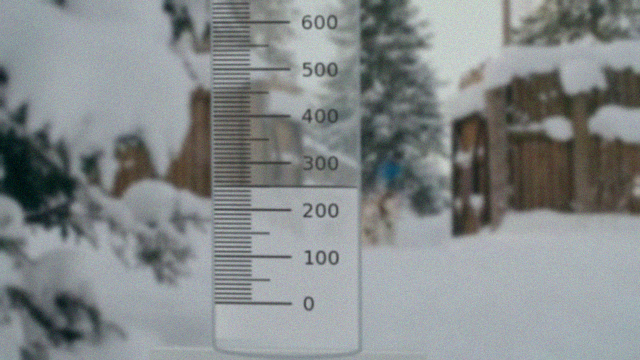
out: 250
